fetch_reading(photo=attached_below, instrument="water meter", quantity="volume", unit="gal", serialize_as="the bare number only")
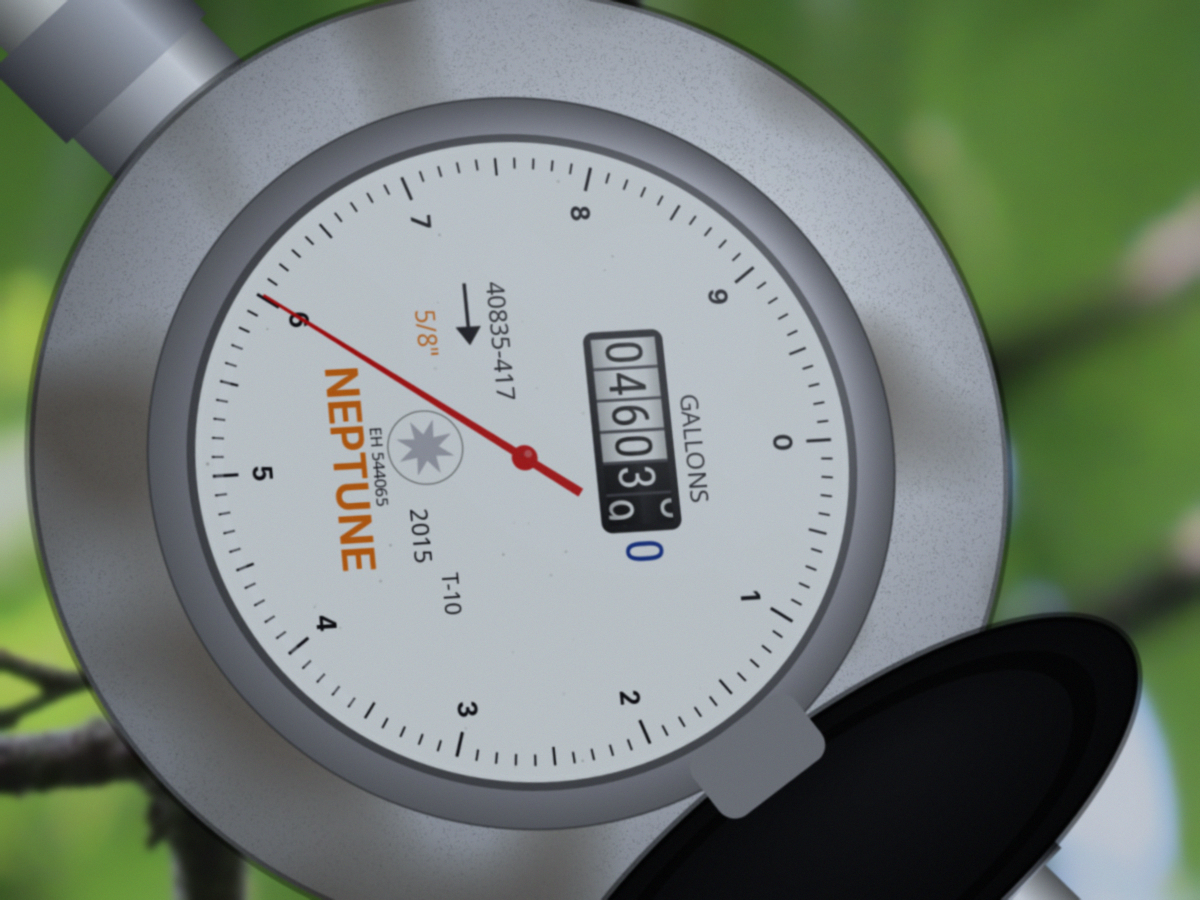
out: 460386.0
